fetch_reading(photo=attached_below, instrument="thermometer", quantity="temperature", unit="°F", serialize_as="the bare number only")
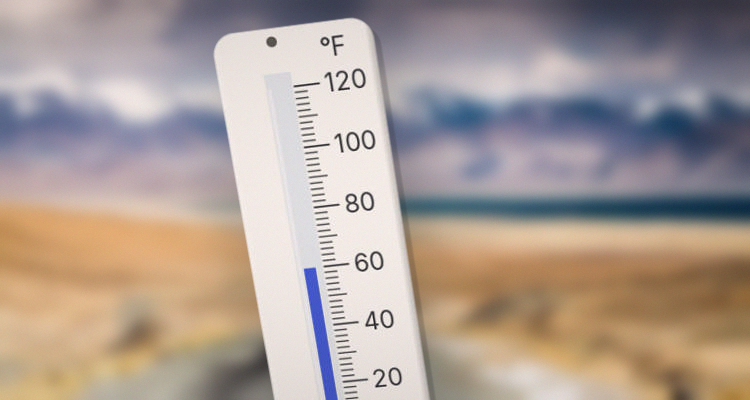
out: 60
